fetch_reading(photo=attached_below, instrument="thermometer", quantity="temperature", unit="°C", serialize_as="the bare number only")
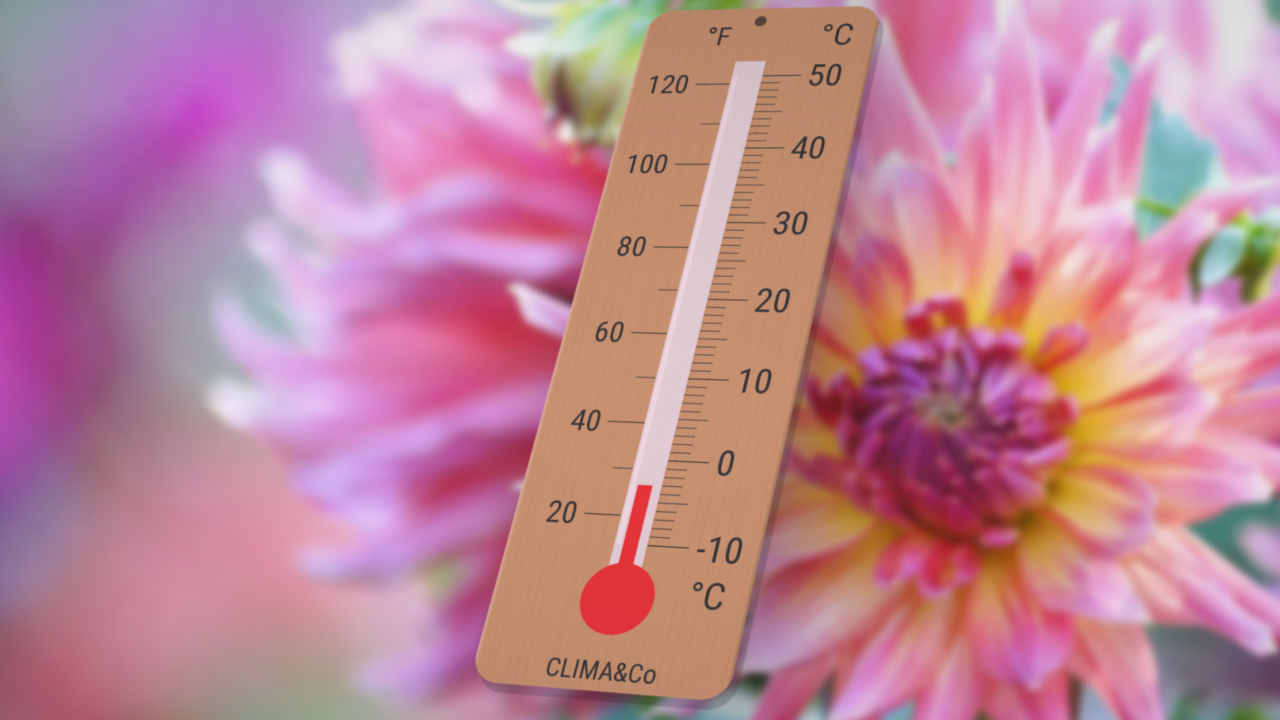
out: -3
